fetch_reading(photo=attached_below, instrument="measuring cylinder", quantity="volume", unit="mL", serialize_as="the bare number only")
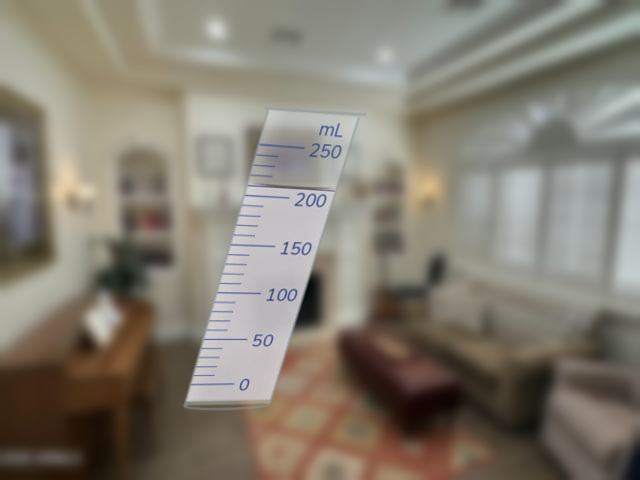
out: 210
